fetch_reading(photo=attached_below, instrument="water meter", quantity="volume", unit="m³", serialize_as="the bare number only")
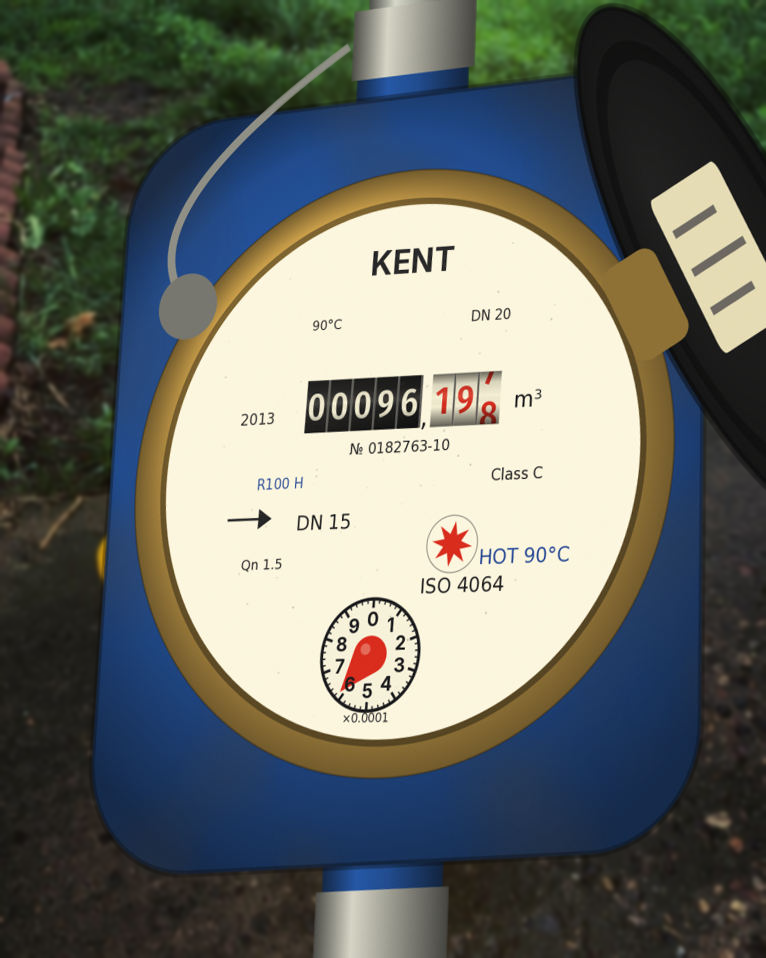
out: 96.1976
